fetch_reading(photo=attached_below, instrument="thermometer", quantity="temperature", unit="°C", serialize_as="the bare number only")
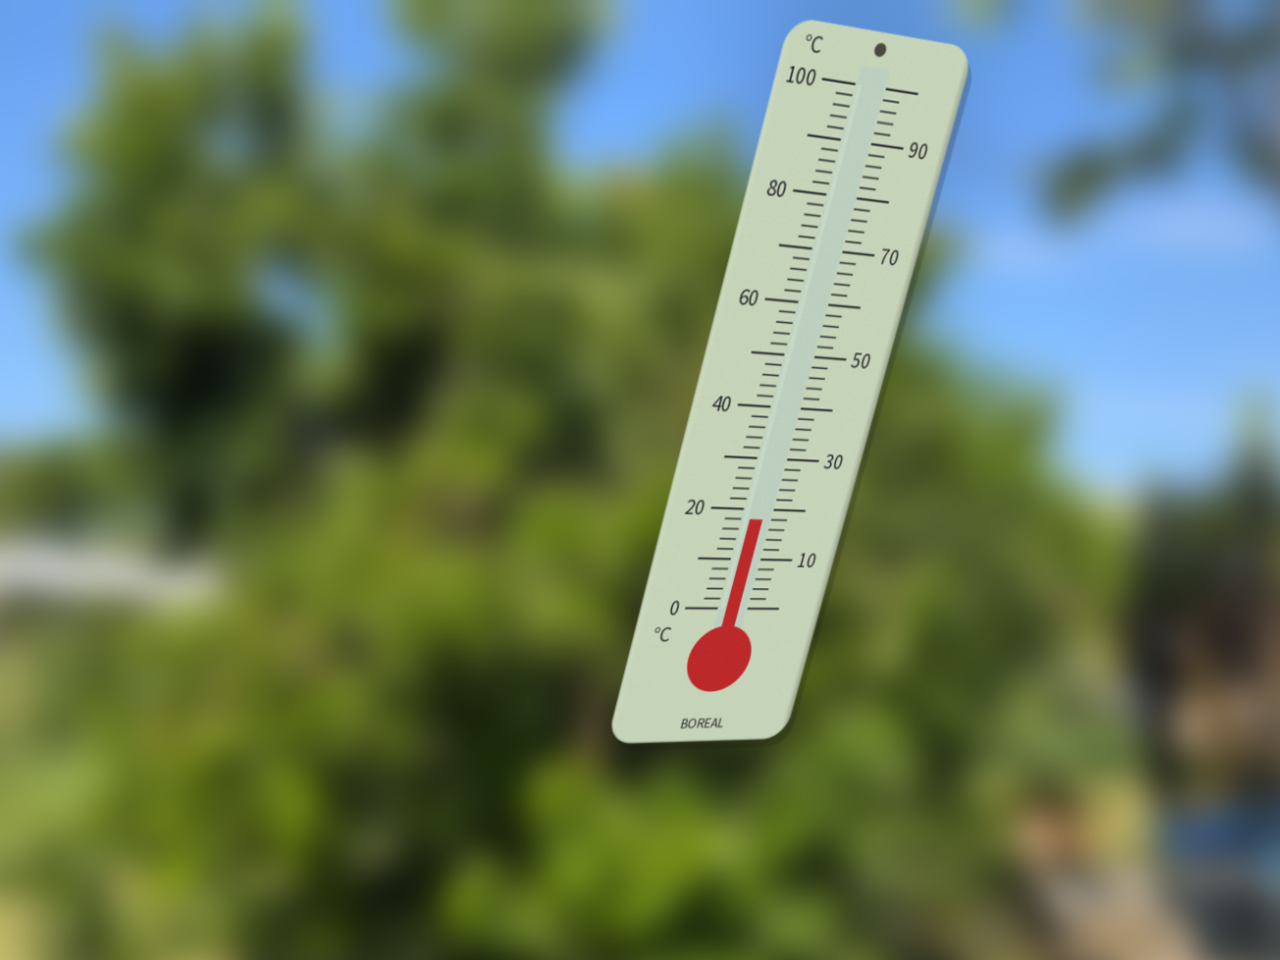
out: 18
